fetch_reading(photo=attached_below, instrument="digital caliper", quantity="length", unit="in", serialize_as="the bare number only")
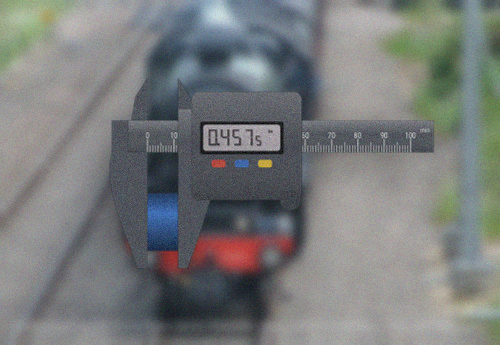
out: 0.4575
